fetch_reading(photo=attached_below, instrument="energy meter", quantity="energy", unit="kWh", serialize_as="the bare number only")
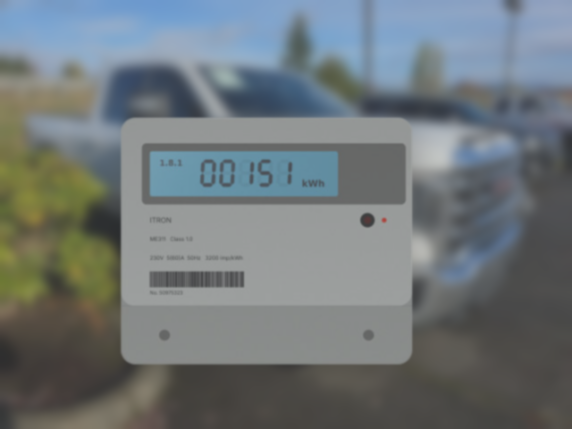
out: 151
